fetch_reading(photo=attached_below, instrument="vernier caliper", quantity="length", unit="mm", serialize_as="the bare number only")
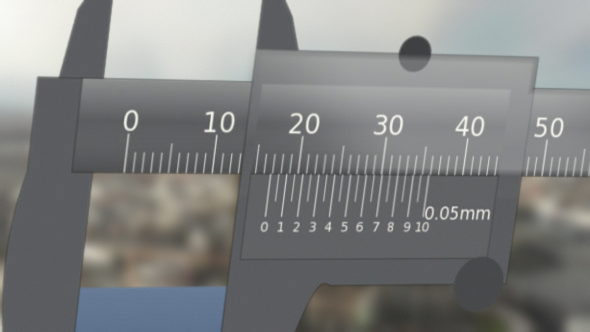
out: 16.8
